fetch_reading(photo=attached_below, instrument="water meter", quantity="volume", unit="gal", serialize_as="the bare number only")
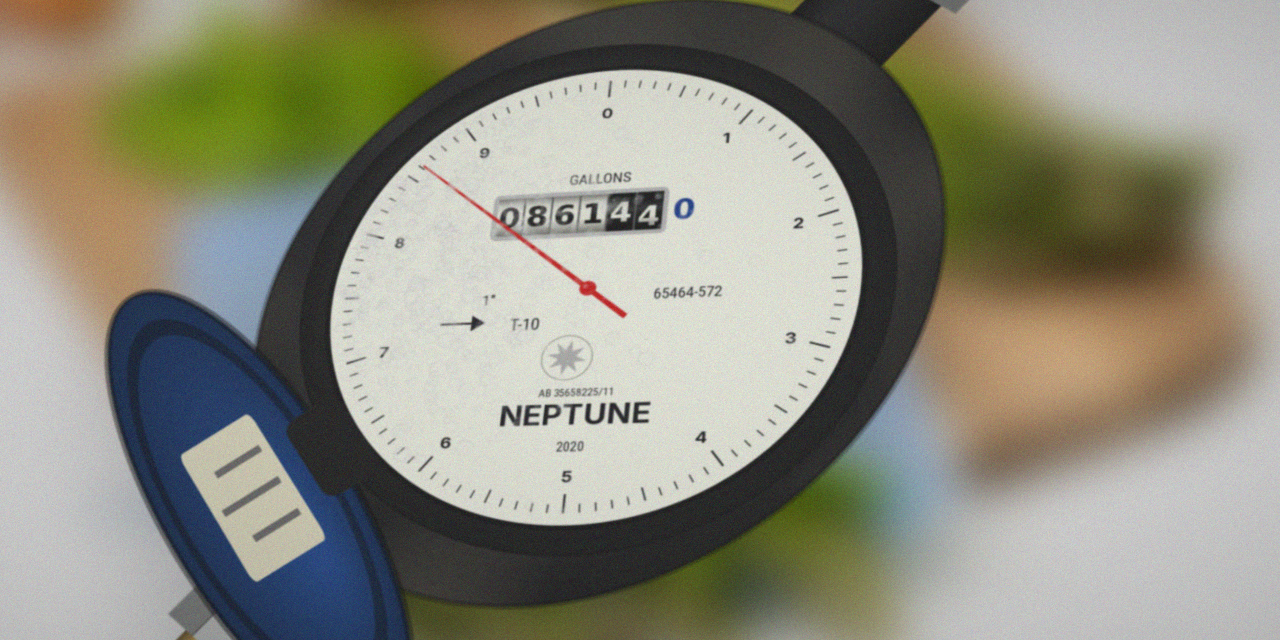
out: 861438.6
